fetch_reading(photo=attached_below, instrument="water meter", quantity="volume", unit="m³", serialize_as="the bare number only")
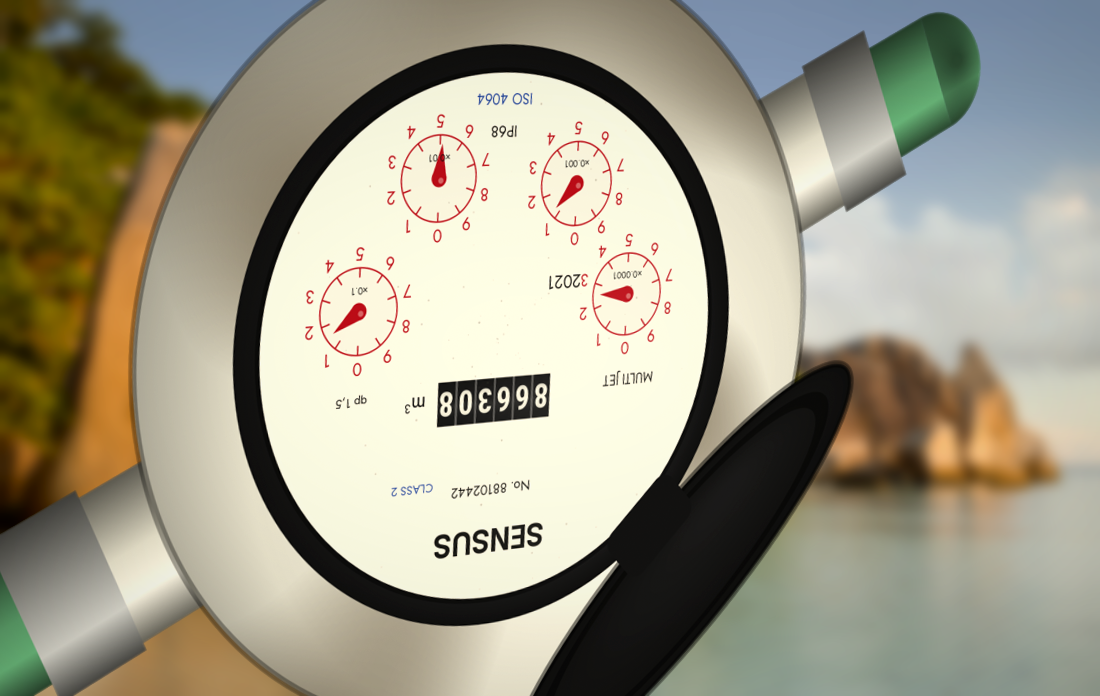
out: 866308.1512
